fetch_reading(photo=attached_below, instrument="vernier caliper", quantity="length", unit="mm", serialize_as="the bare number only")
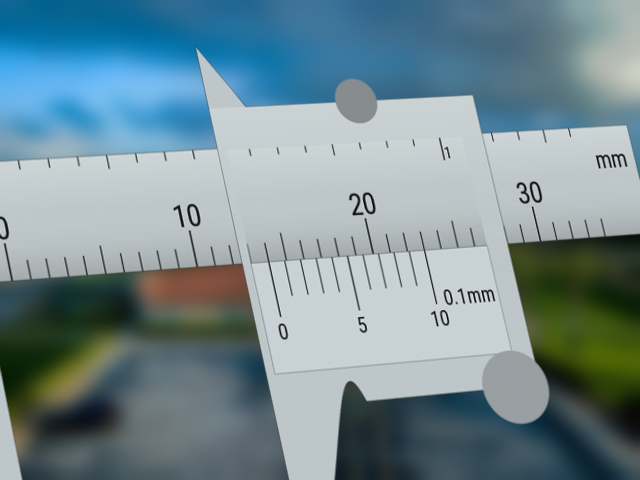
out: 14.0
